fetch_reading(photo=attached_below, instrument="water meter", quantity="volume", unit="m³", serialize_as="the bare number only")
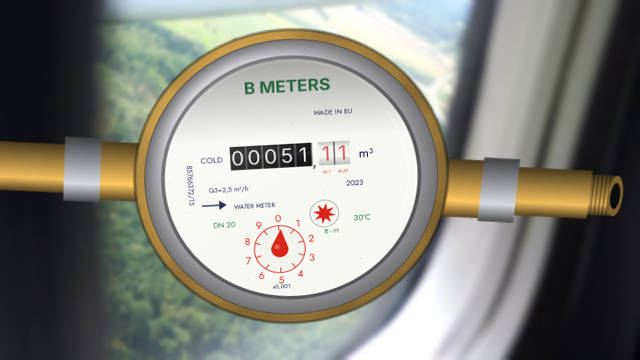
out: 51.110
